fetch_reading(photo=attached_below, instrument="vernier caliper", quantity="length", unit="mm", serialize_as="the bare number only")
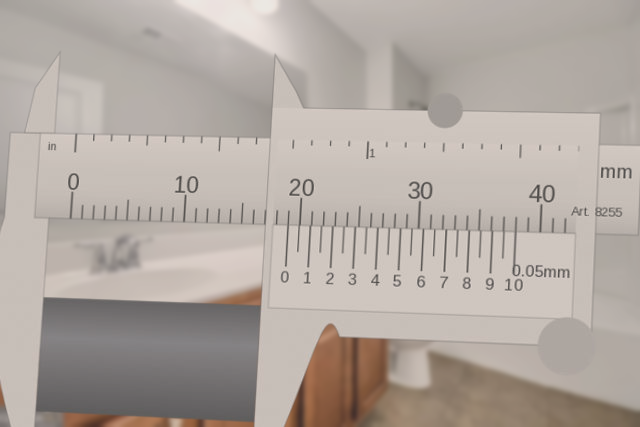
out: 19.0
